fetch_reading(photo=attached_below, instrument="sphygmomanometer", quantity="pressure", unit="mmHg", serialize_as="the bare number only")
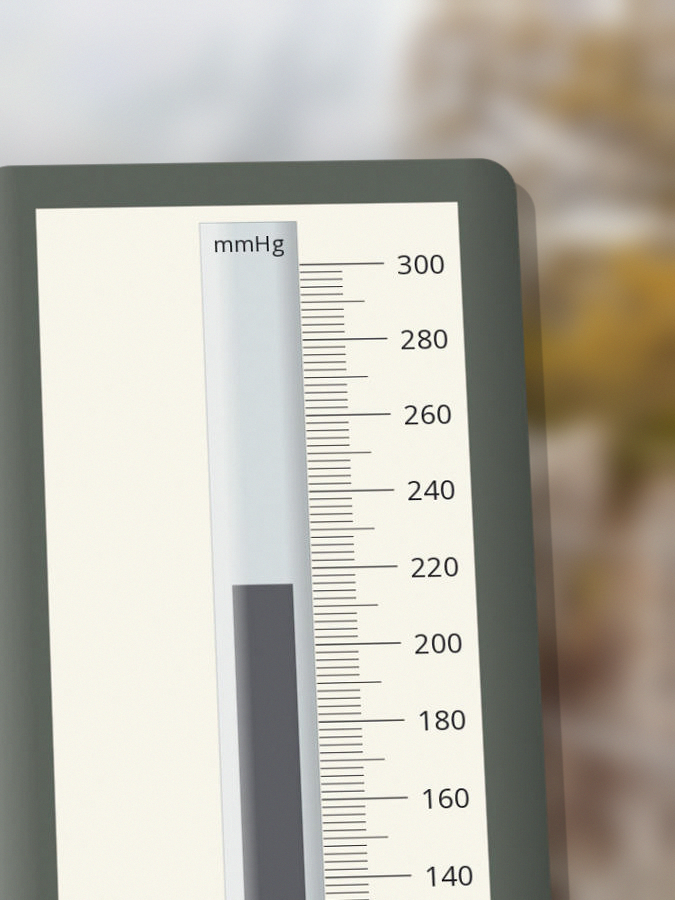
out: 216
